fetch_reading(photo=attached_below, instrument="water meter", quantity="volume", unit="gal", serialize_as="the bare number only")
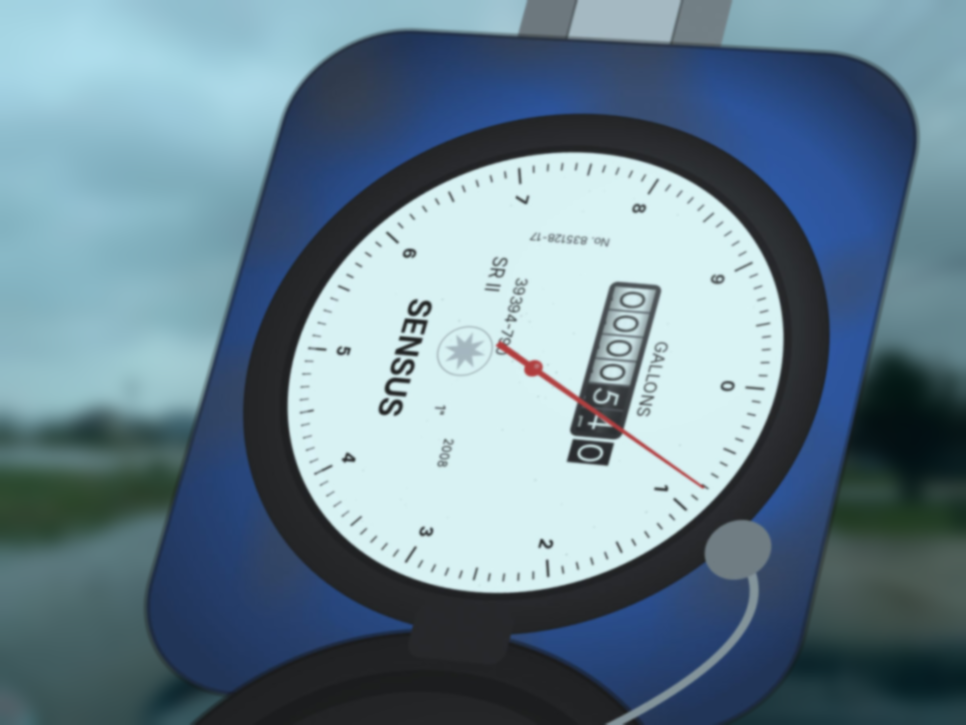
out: 540.8
